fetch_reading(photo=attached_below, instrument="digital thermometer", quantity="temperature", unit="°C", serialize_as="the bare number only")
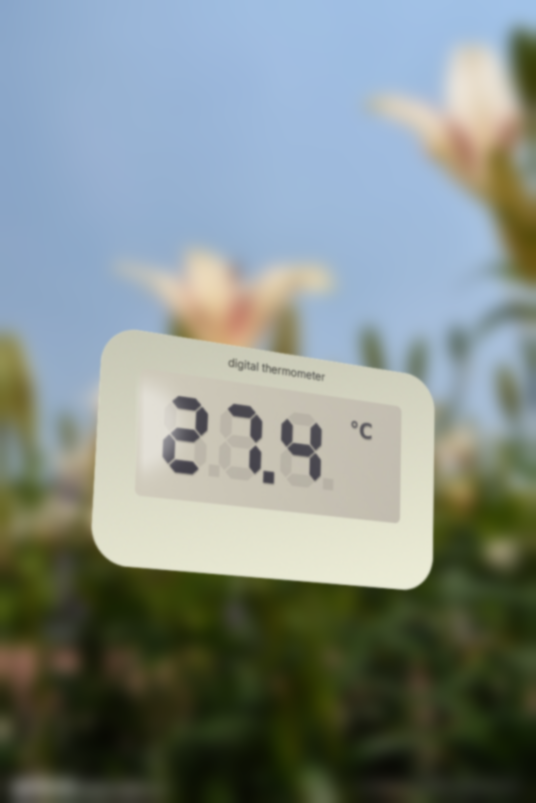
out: 27.4
